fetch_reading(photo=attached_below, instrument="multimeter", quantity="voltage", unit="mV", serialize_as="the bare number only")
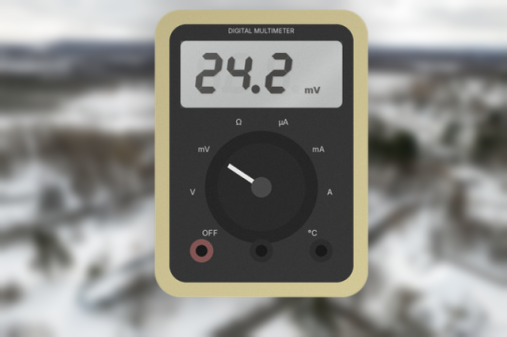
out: 24.2
